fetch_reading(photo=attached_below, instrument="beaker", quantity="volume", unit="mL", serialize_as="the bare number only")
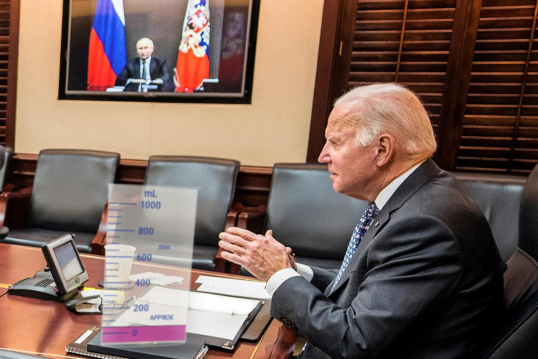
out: 50
